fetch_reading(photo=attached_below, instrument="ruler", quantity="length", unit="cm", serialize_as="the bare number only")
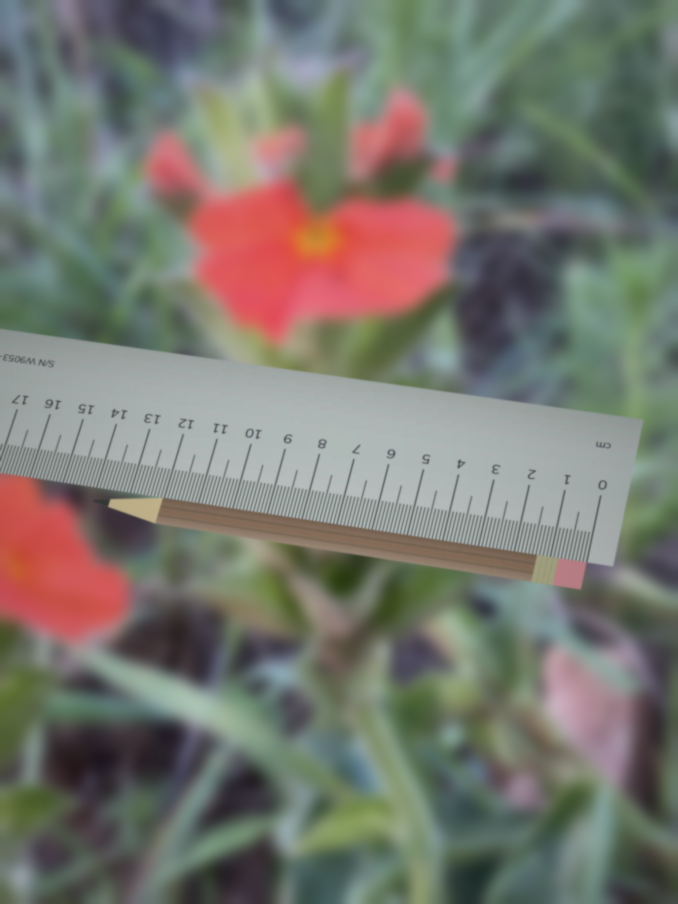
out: 14
